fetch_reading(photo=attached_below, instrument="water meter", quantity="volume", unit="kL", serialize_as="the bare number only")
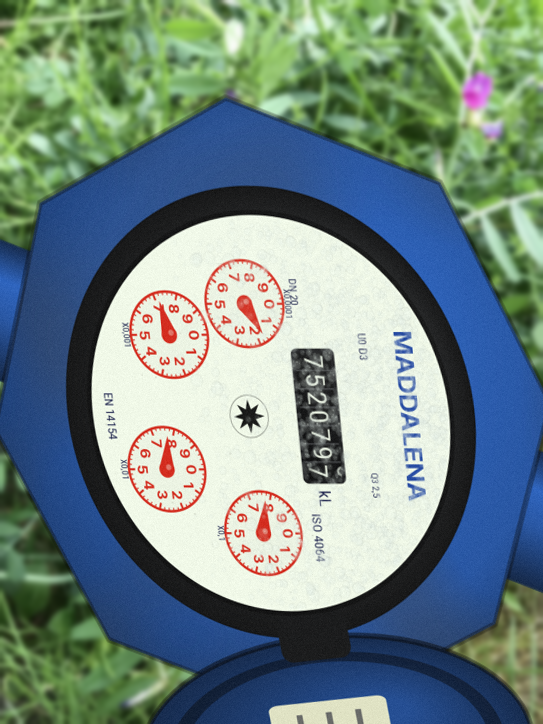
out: 7520796.7771
